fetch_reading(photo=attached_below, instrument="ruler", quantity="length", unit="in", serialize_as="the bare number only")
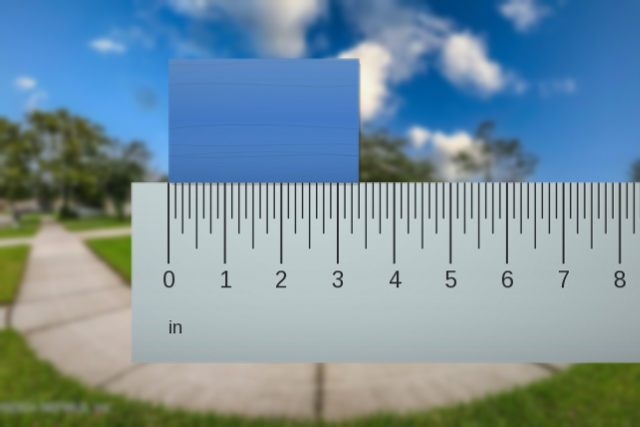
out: 3.375
